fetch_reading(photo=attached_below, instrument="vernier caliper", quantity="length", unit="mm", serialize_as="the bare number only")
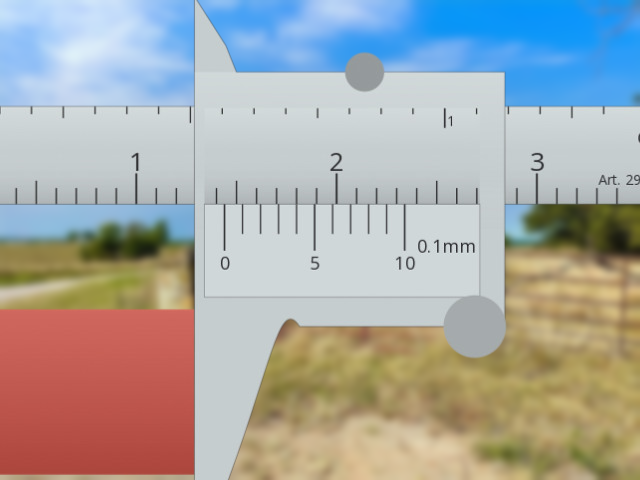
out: 14.4
